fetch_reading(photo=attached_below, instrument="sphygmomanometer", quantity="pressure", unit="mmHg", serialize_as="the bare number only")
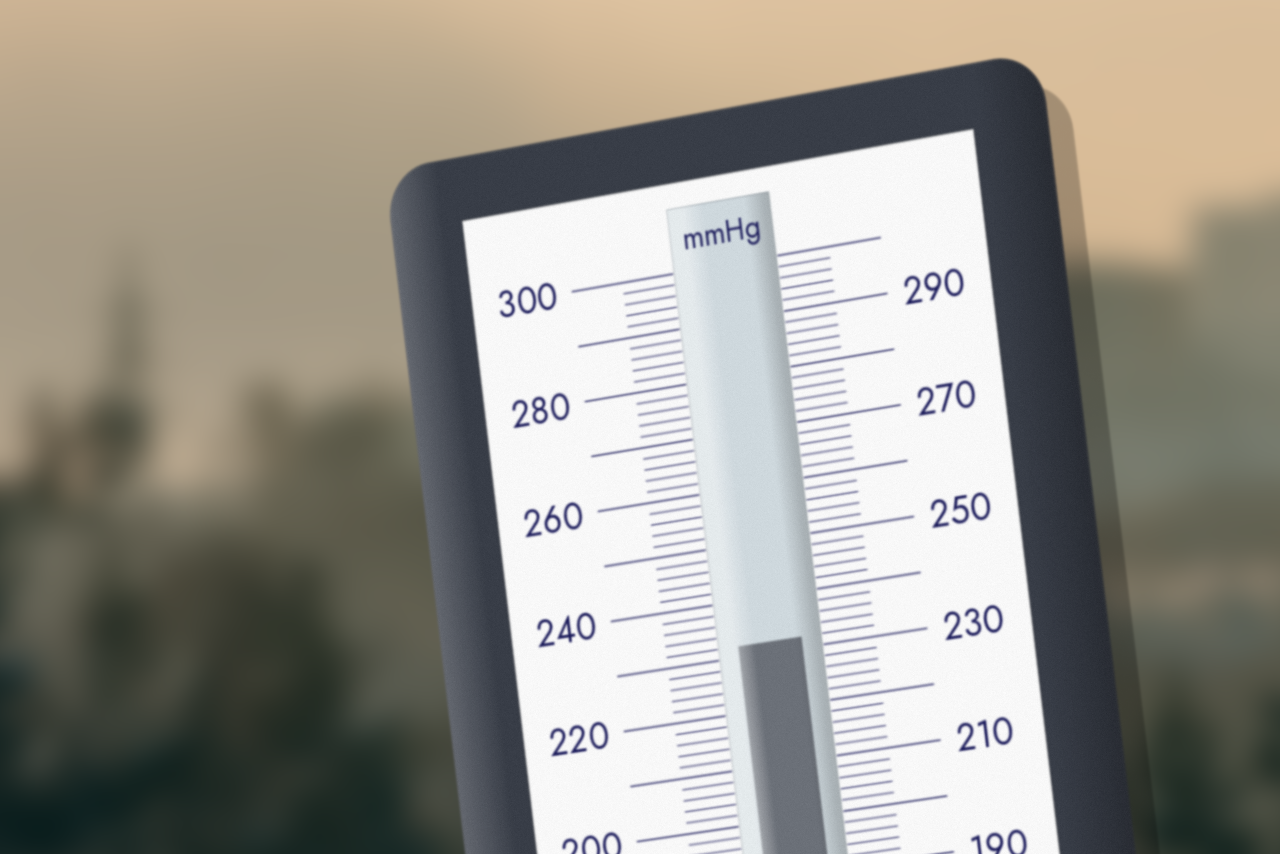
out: 232
